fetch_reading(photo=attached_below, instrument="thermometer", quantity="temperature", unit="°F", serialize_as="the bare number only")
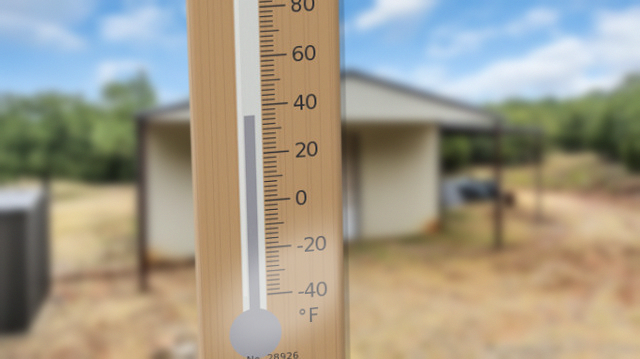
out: 36
